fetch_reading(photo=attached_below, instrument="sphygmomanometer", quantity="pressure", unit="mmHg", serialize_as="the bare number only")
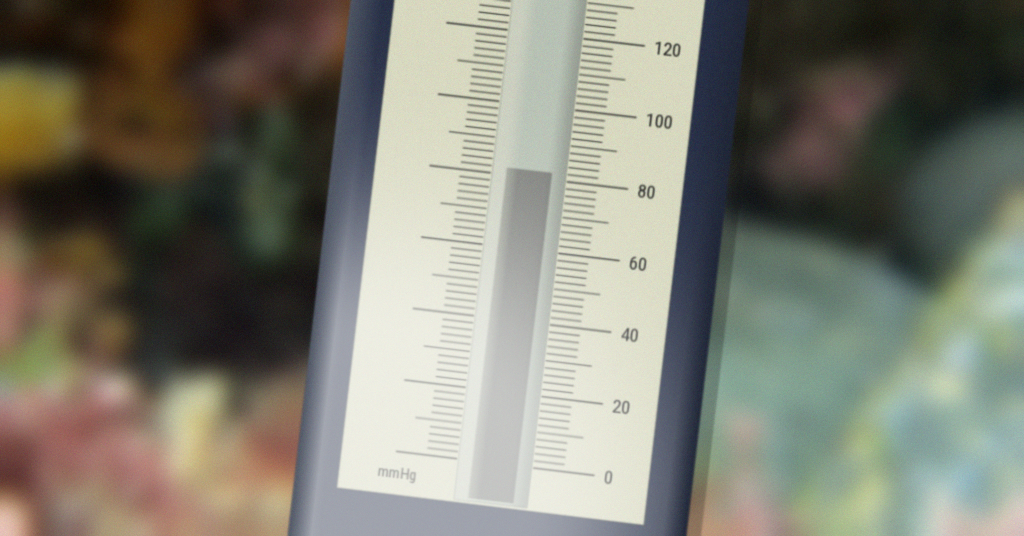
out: 82
